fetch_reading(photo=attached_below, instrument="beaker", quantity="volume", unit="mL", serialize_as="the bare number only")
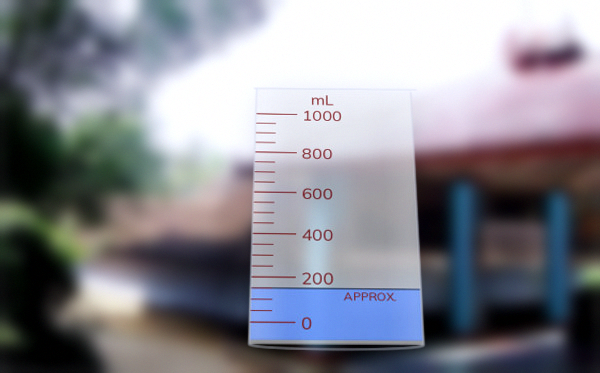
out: 150
